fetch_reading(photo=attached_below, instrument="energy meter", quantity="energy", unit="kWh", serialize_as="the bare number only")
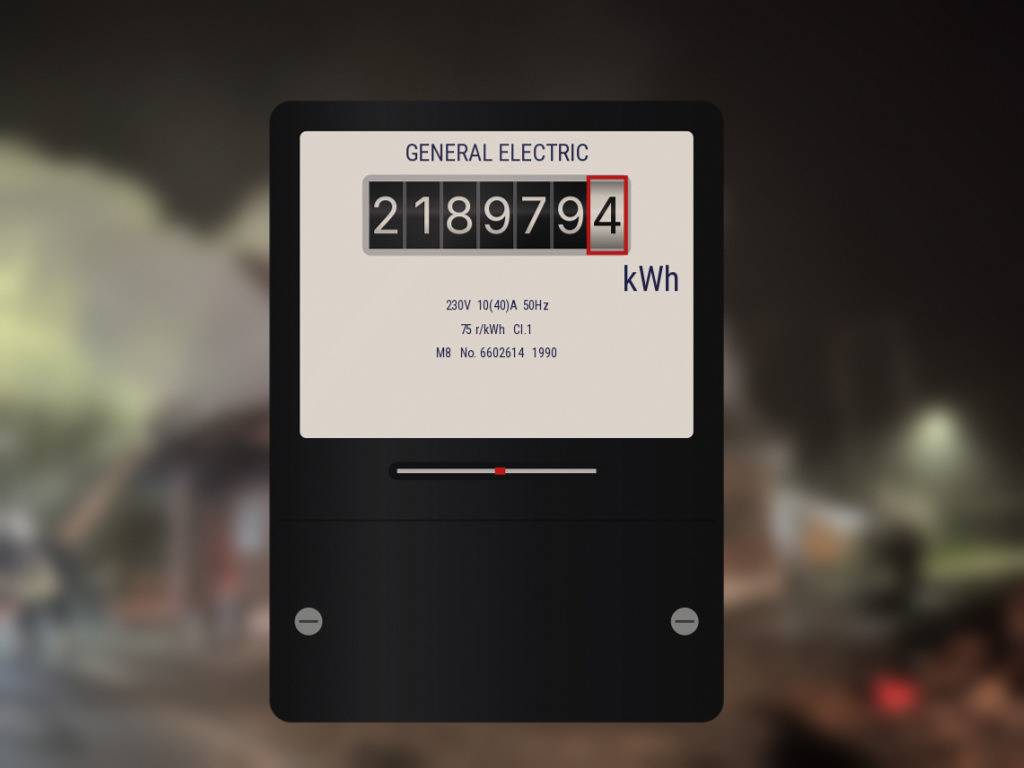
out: 218979.4
